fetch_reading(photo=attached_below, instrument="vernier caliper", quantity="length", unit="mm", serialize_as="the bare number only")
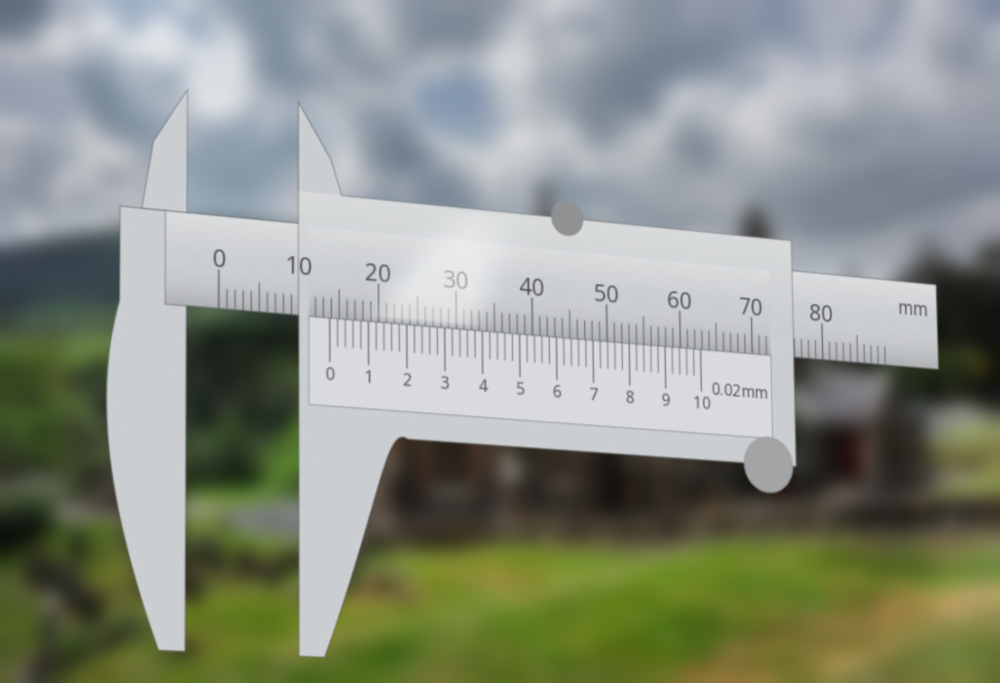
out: 13.8
